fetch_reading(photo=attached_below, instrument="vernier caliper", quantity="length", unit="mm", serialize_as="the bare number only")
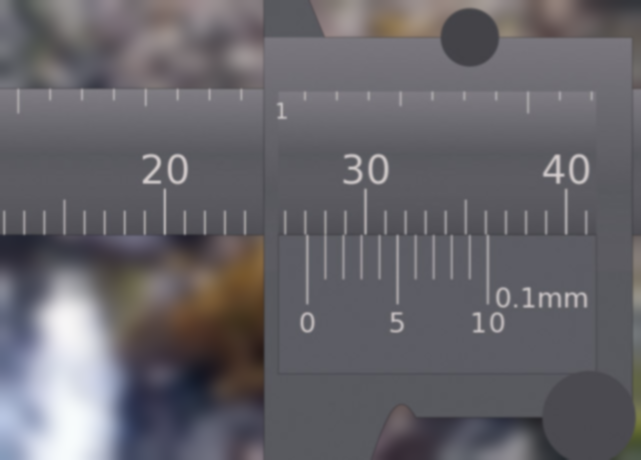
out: 27.1
